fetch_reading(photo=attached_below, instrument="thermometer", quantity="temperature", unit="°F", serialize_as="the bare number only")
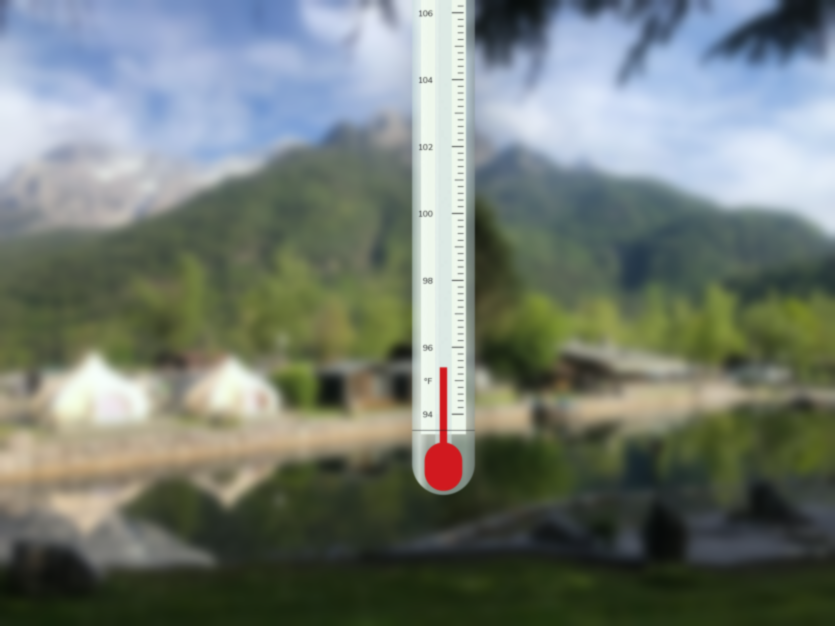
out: 95.4
